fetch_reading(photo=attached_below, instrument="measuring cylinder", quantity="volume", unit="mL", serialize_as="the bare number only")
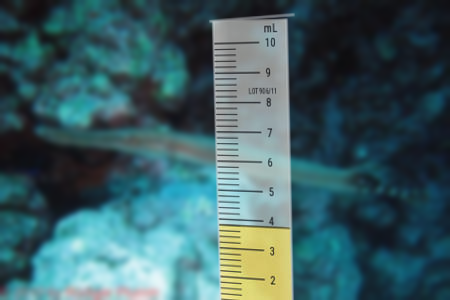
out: 3.8
